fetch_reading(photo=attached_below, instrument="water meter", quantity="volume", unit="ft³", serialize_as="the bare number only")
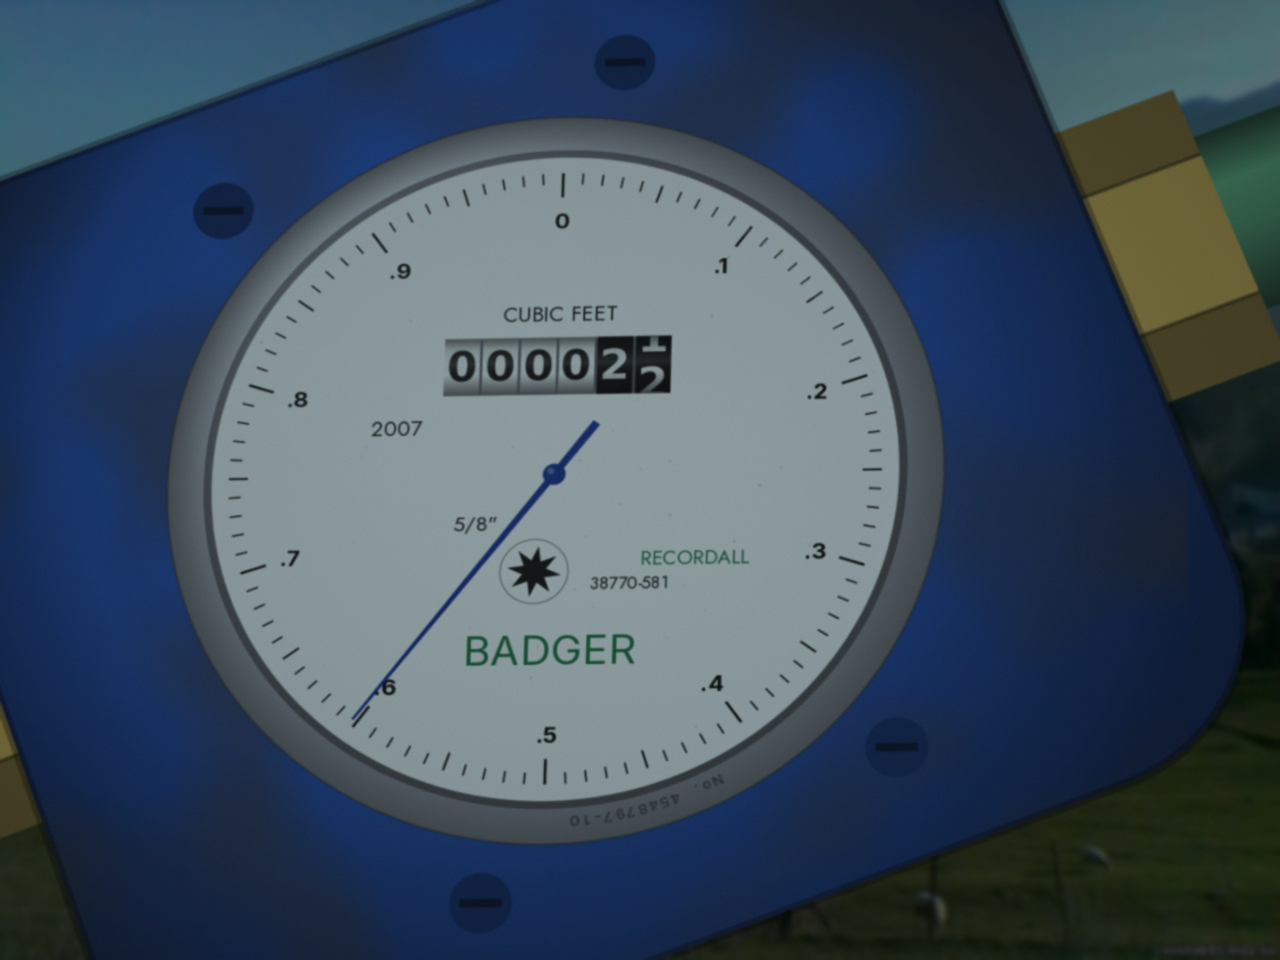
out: 21.60
